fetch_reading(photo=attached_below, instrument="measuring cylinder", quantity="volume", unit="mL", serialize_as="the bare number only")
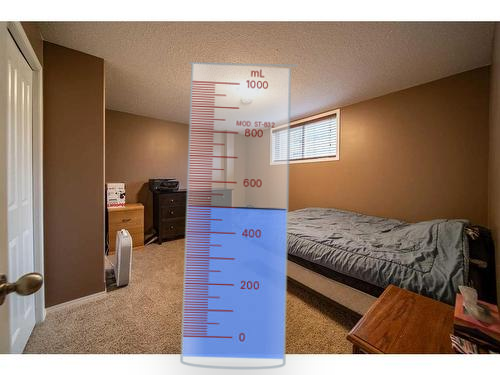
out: 500
